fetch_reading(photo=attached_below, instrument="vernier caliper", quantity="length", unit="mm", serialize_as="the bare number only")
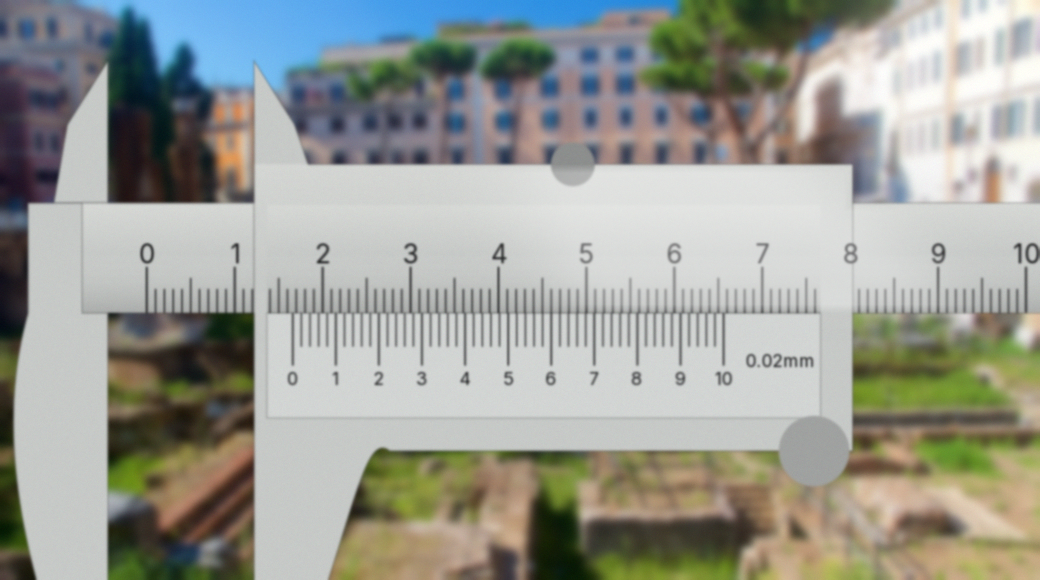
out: 16.6
